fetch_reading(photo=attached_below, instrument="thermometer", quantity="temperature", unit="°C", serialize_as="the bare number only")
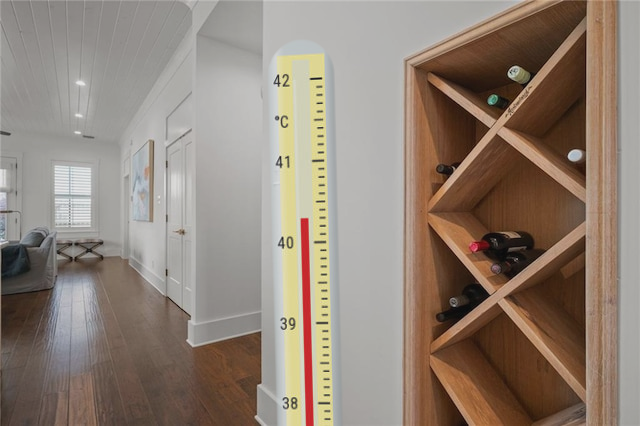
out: 40.3
